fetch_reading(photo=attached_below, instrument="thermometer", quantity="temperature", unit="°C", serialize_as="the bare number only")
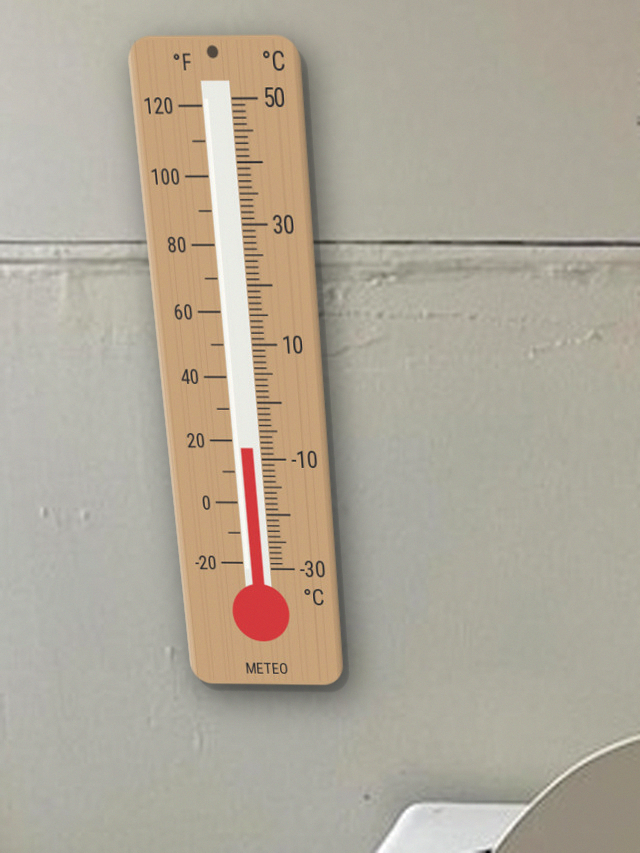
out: -8
